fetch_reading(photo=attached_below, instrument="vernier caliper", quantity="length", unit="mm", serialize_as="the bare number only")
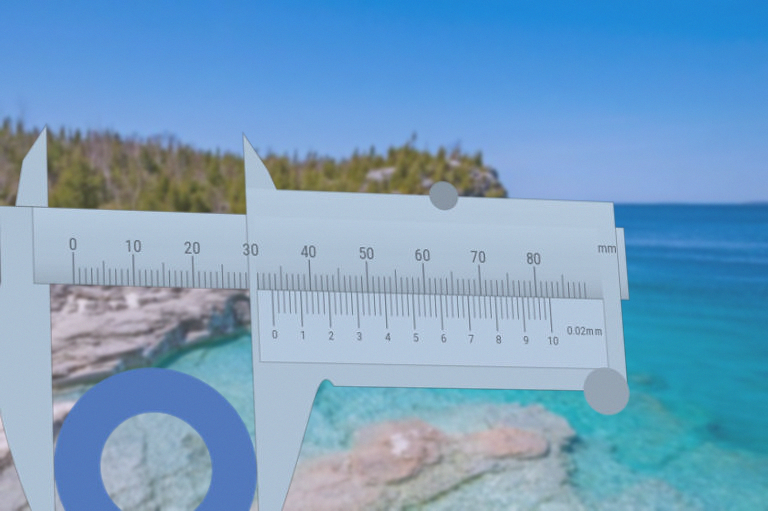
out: 33.4
